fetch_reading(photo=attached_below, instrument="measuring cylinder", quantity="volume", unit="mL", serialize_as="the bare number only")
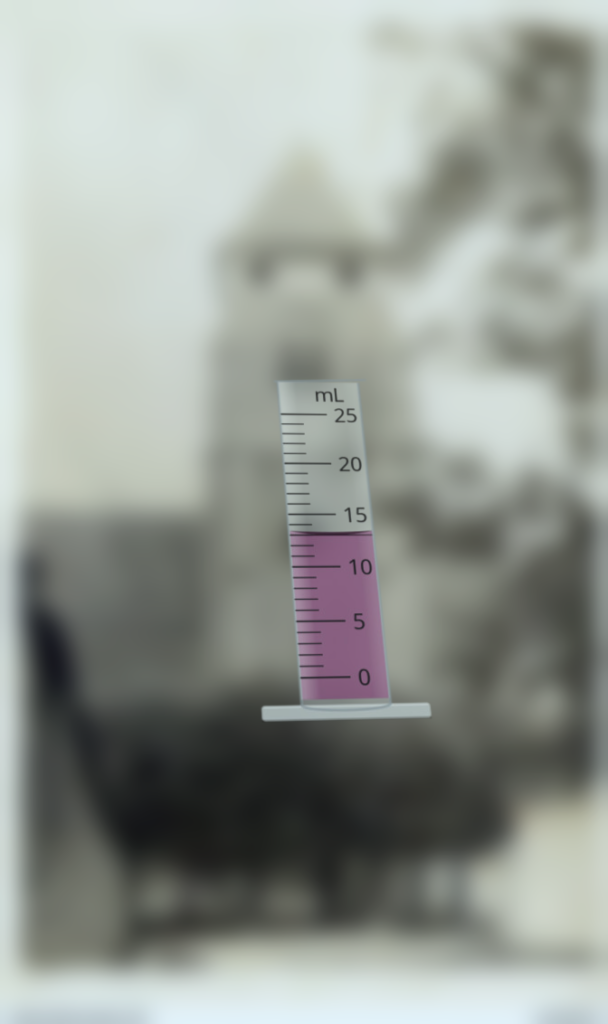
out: 13
